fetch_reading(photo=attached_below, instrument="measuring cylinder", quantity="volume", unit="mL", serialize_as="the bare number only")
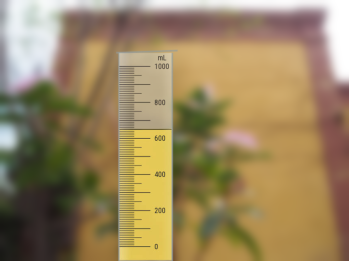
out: 650
